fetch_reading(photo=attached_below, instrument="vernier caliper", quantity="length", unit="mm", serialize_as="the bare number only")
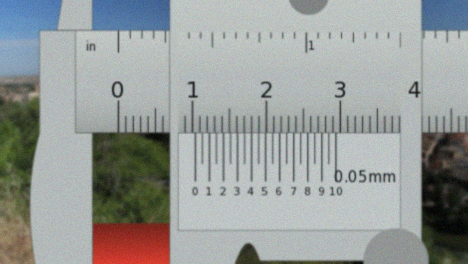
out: 10.4
